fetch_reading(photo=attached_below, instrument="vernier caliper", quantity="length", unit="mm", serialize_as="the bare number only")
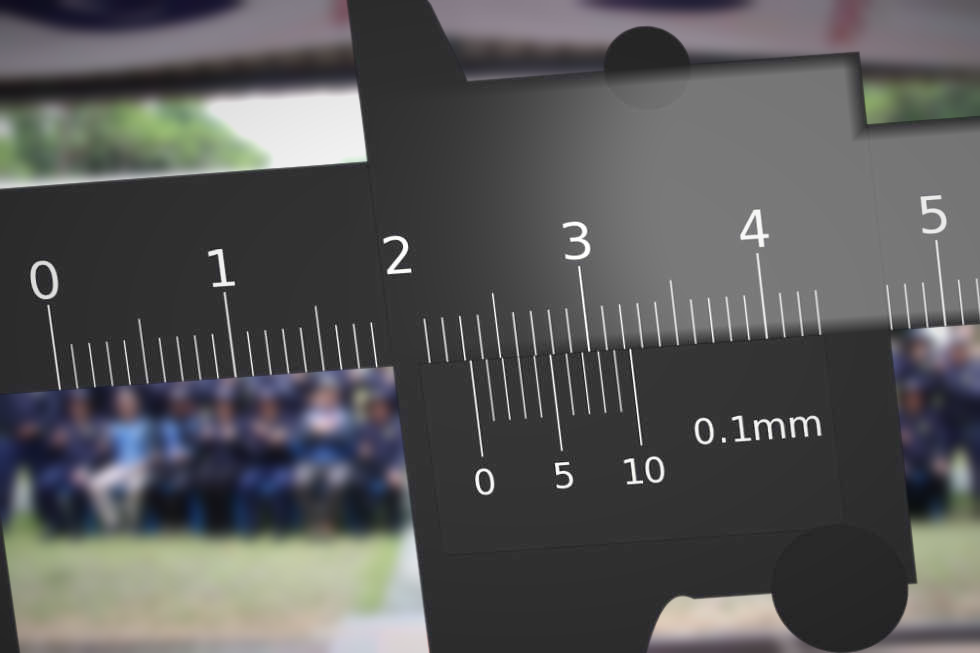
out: 23.3
